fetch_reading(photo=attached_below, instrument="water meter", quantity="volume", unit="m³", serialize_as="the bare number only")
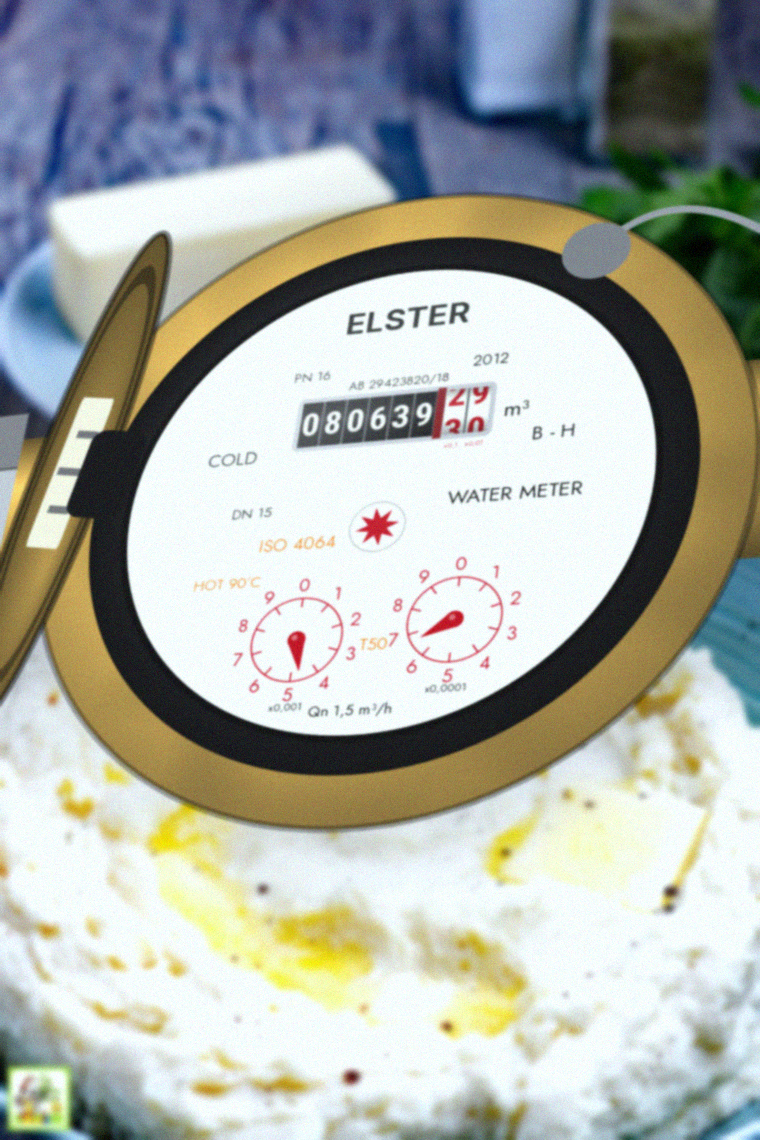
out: 80639.2946
